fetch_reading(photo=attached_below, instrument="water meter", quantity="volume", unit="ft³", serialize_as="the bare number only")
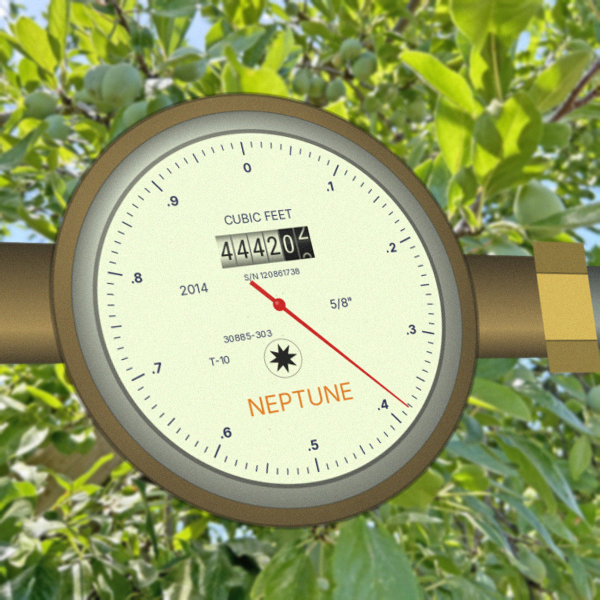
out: 444202.38
